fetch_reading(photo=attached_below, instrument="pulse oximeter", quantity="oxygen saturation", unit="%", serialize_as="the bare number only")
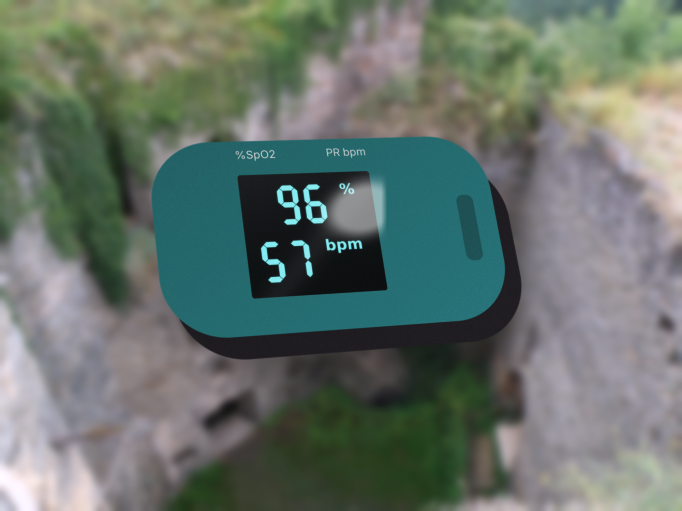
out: 96
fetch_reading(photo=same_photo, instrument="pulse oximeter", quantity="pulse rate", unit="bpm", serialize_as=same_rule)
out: 57
